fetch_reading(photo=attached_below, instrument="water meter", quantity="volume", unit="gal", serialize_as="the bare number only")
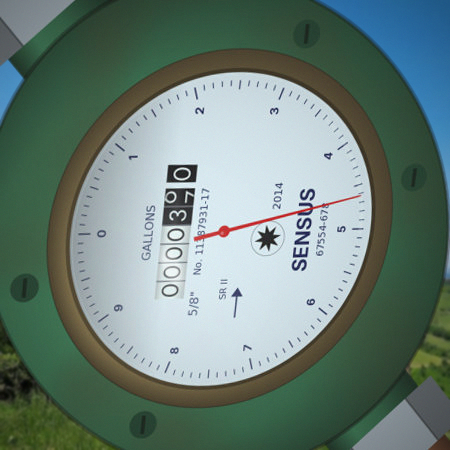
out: 364.6
